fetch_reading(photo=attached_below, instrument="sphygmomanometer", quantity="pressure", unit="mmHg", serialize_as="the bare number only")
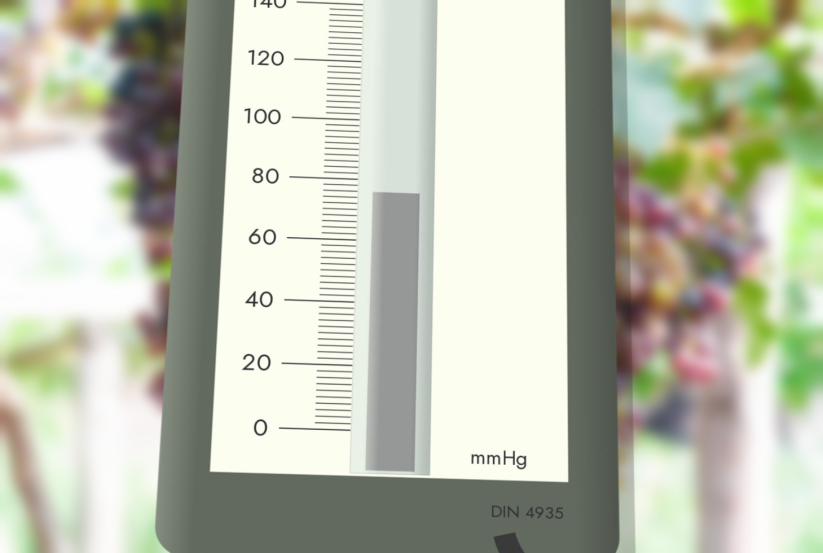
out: 76
